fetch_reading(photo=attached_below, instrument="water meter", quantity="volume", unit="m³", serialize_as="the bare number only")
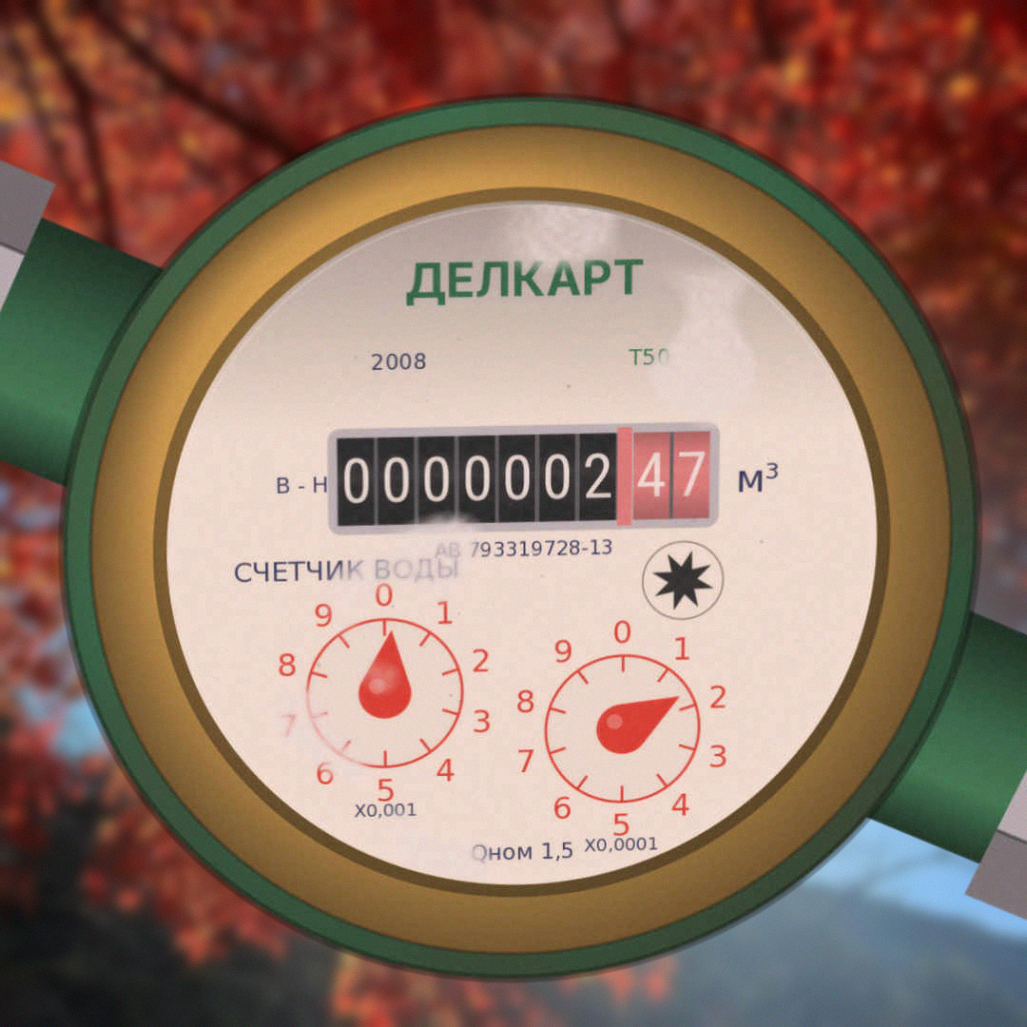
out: 2.4701
